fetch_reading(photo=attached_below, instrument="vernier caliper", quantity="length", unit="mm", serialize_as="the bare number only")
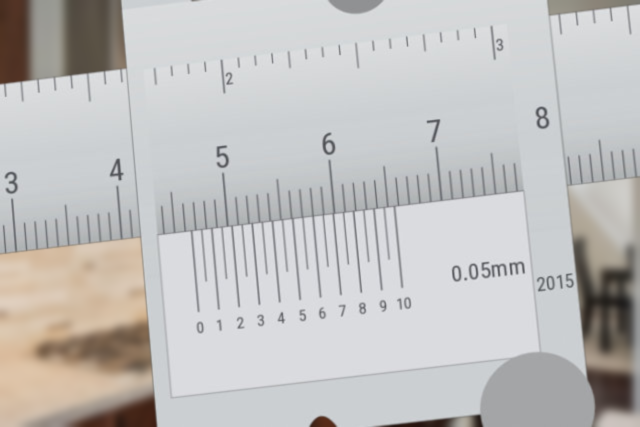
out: 46.6
